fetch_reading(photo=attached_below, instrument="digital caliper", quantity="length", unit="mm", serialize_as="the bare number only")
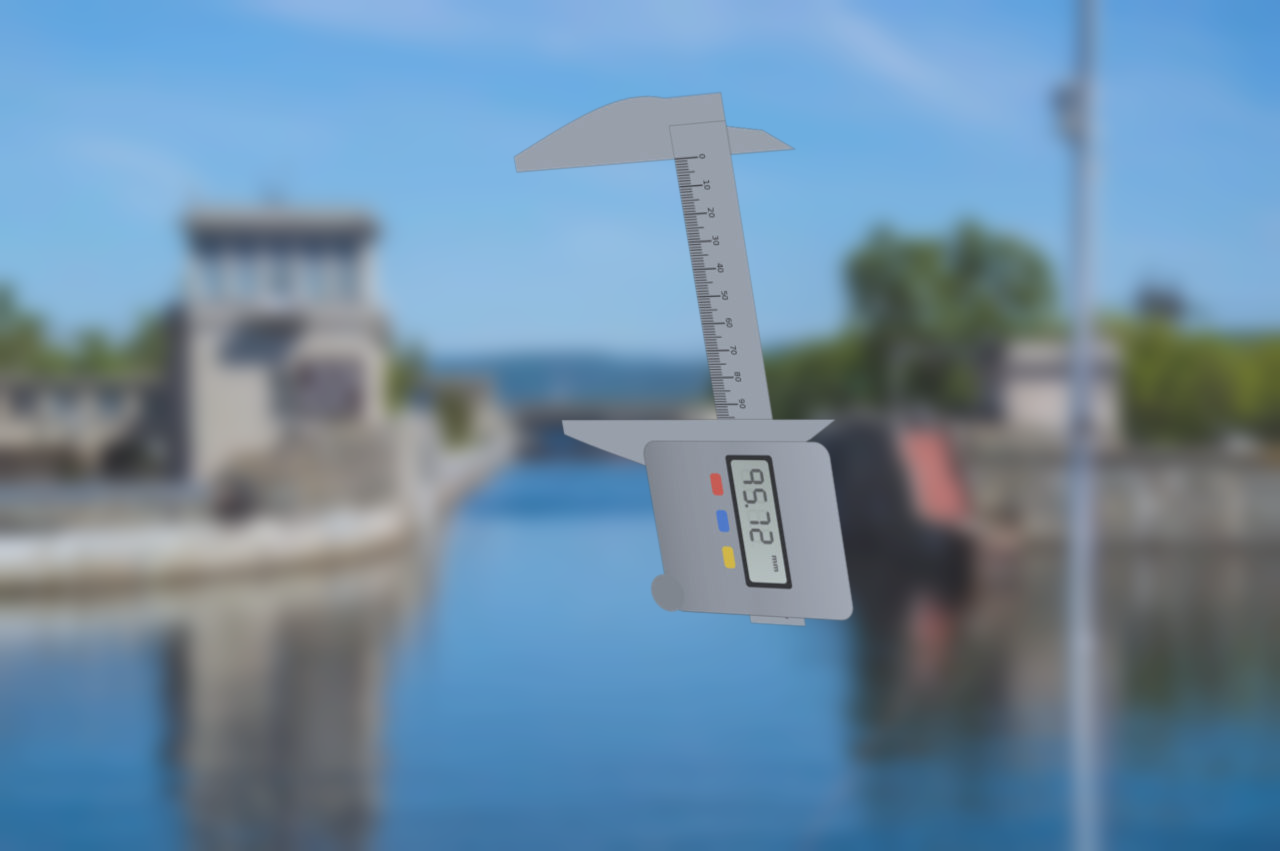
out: 95.72
